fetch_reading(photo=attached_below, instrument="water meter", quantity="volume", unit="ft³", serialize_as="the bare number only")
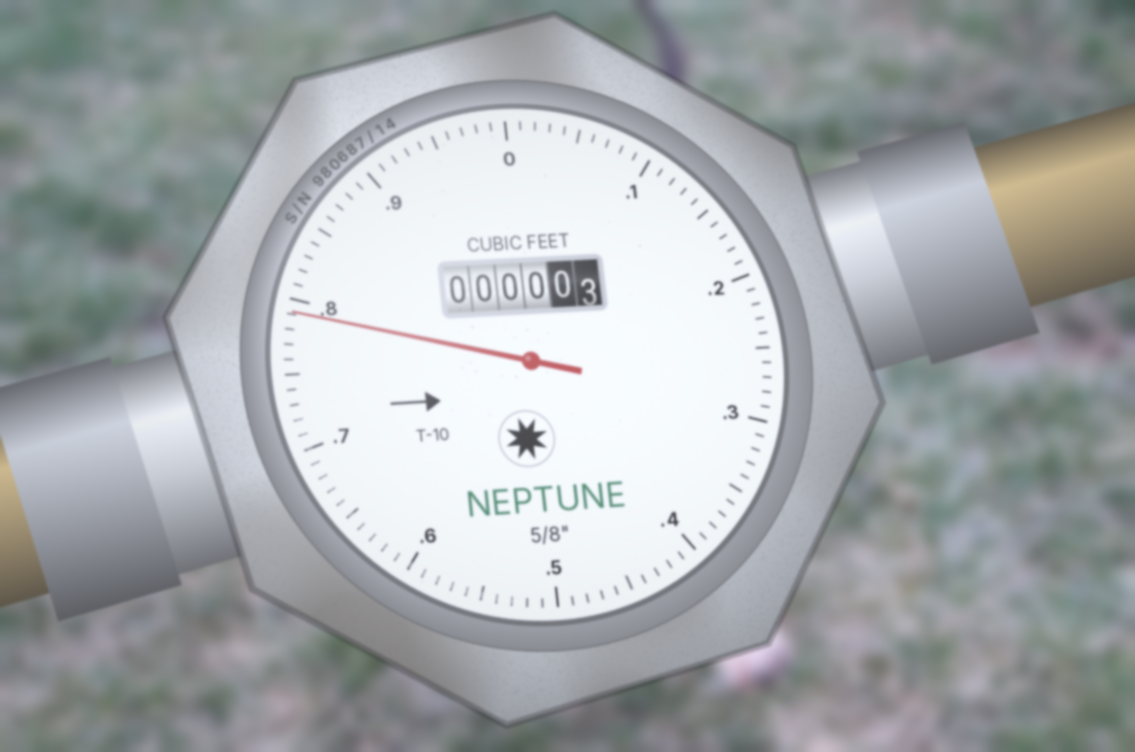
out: 2.79
